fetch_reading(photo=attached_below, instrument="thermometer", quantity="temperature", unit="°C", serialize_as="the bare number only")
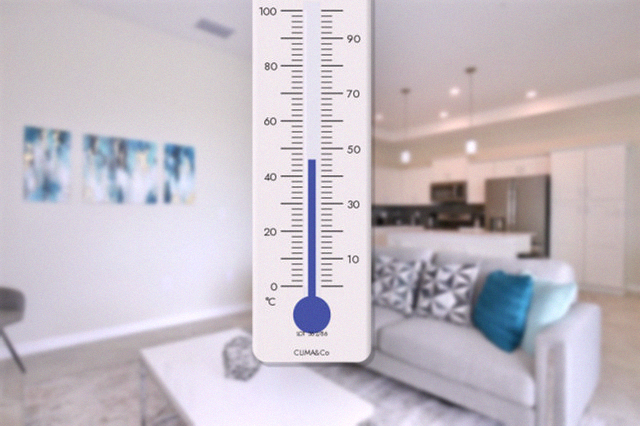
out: 46
